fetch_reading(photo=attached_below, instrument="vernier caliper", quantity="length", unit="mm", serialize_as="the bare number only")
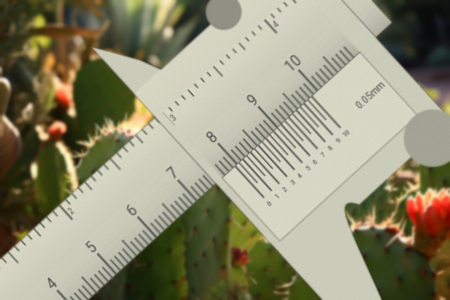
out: 79.5
